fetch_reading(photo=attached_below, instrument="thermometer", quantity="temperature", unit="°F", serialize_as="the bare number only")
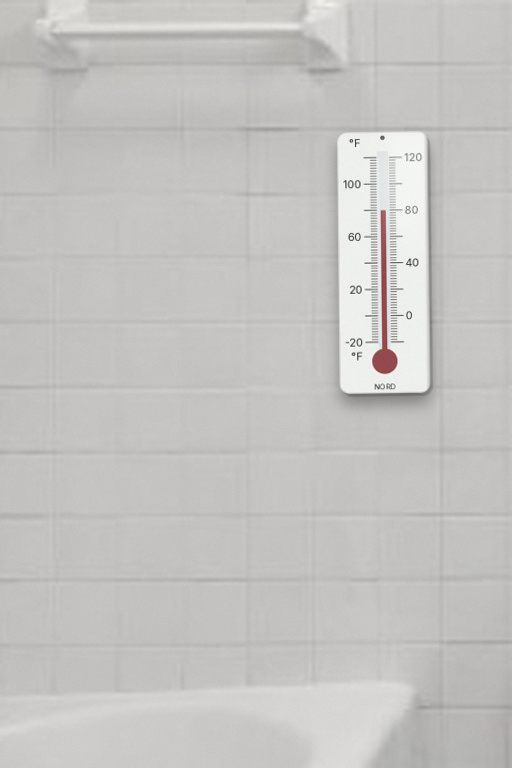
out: 80
